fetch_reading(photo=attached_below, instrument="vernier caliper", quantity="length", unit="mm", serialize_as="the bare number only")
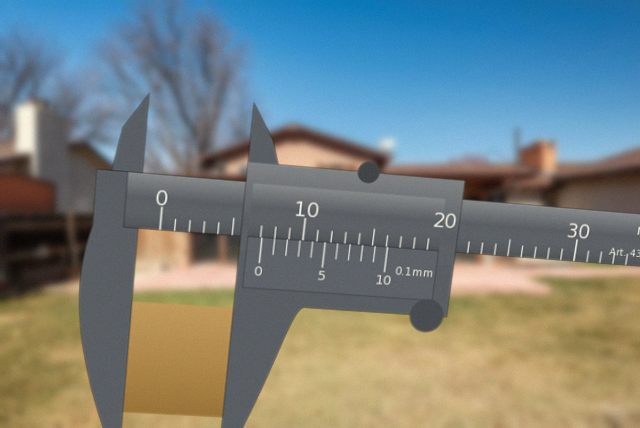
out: 7.1
